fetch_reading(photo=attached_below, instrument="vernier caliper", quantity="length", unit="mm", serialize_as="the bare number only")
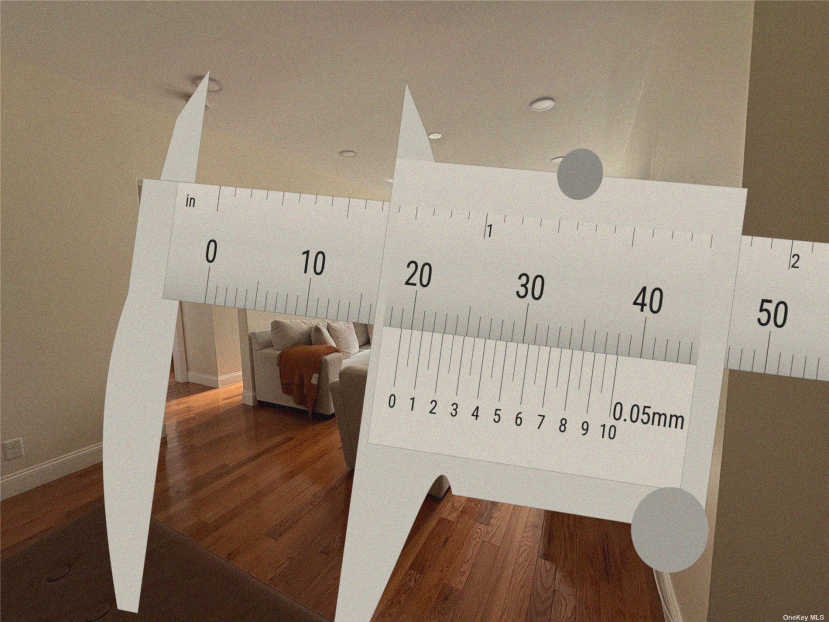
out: 19.1
